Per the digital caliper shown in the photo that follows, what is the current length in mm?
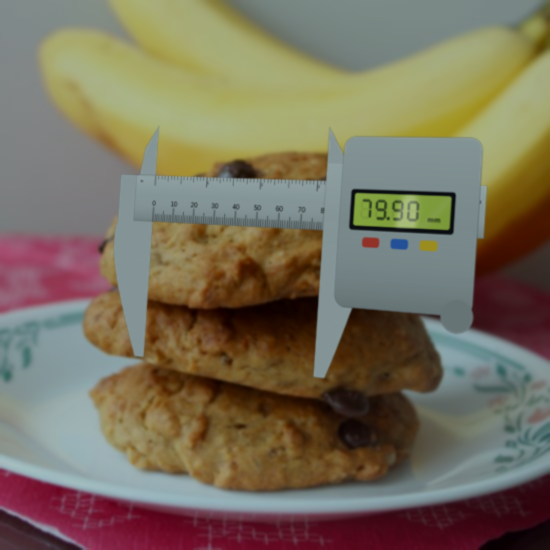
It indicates 79.90 mm
